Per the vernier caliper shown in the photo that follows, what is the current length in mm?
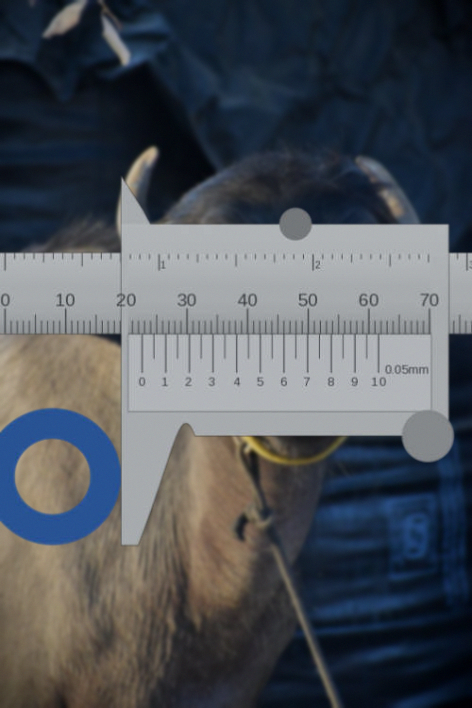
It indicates 22.6 mm
